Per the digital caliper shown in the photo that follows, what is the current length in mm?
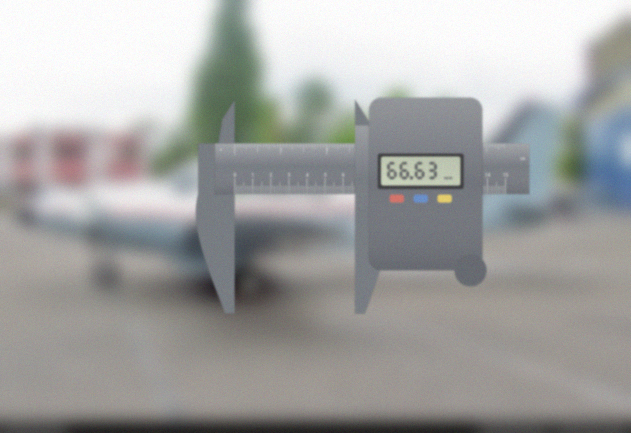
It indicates 66.63 mm
